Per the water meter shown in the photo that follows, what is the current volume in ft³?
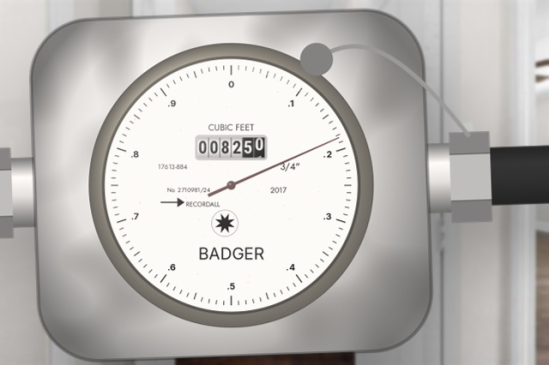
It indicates 8250.18 ft³
